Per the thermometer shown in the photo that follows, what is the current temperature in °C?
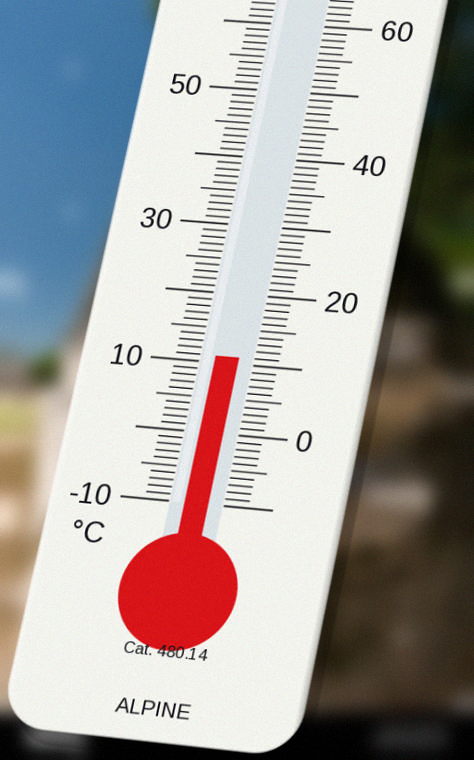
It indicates 11 °C
